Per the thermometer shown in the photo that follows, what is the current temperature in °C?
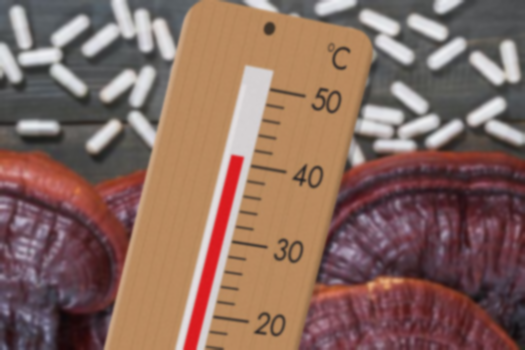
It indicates 41 °C
